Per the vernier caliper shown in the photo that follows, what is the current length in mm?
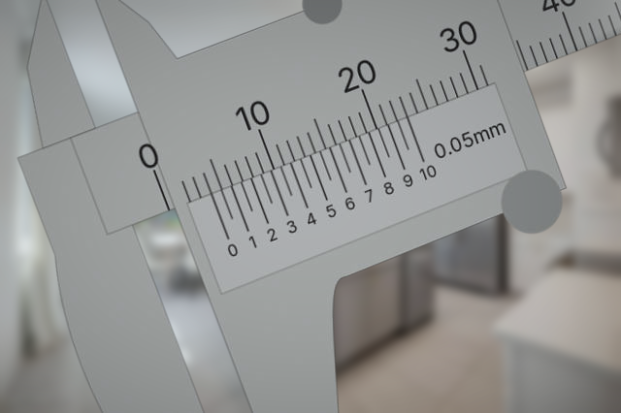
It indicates 4.0 mm
